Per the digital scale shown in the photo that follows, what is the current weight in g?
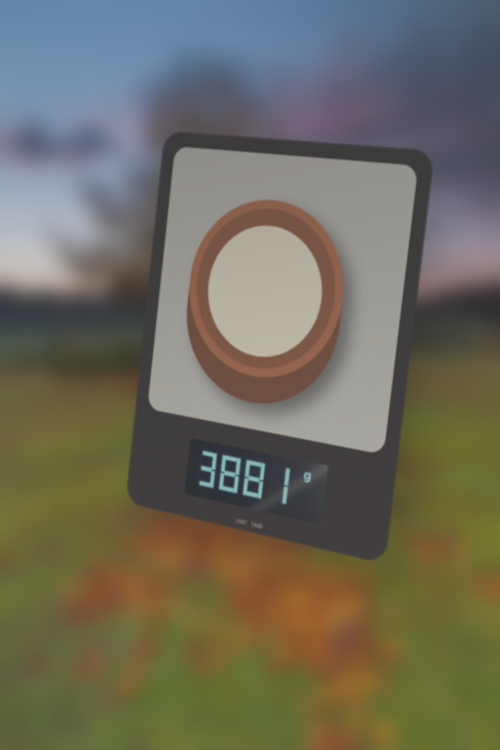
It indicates 3881 g
